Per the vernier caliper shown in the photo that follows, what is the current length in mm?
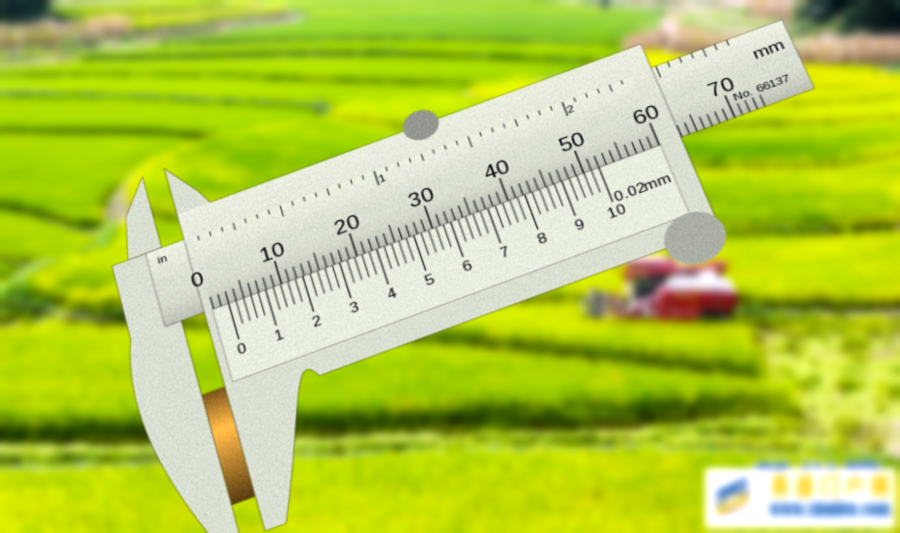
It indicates 3.0 mm
